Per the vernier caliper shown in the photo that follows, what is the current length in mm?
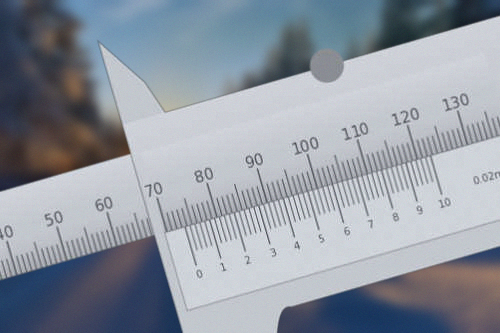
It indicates 73.6 mm
